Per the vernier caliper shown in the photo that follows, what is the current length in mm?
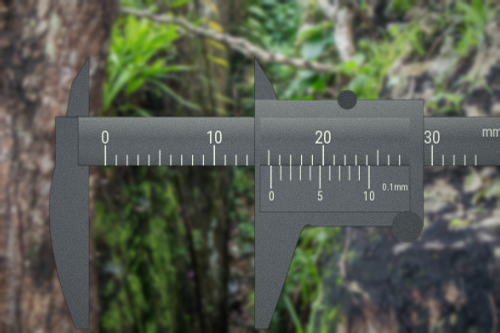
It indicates 15.2 mm
